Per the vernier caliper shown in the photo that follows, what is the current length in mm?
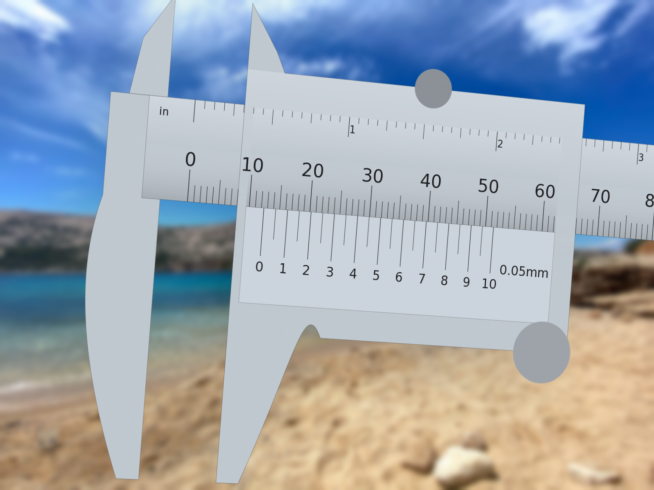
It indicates 12.4 mm
